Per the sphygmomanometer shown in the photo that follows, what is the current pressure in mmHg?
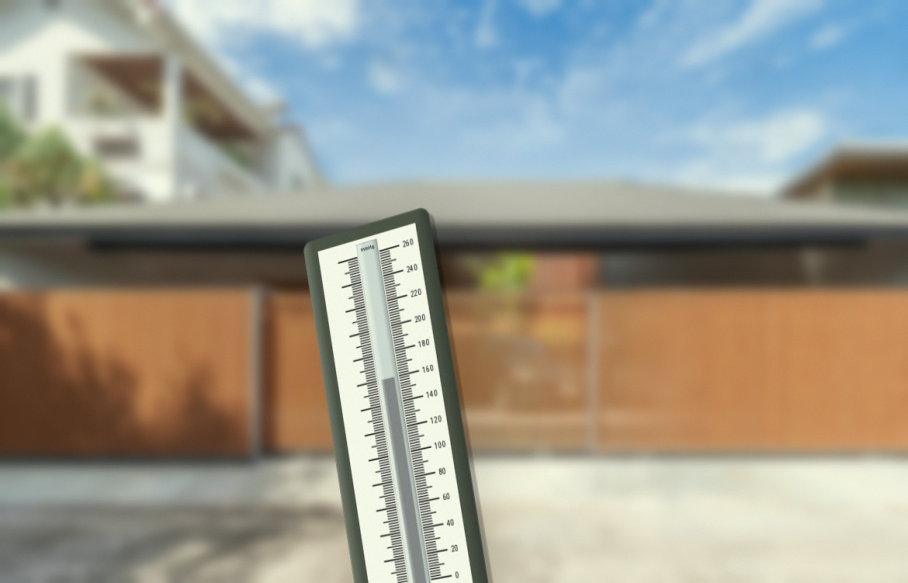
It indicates 160 mmHg
